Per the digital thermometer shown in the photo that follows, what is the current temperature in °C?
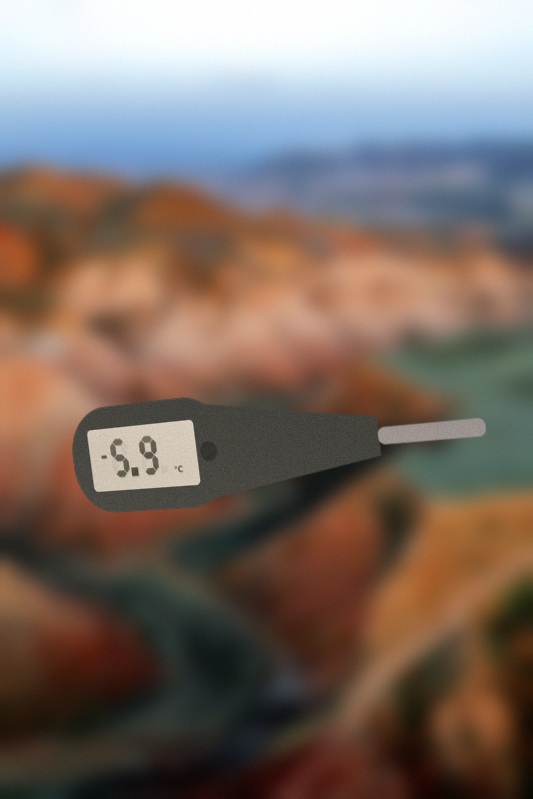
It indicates -5.9 °C
